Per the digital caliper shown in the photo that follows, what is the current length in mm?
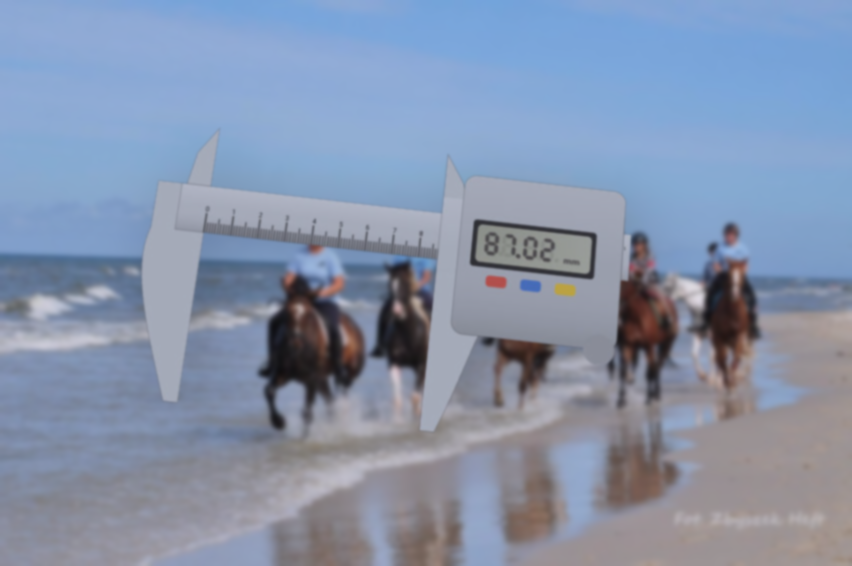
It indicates 87.02 mm
